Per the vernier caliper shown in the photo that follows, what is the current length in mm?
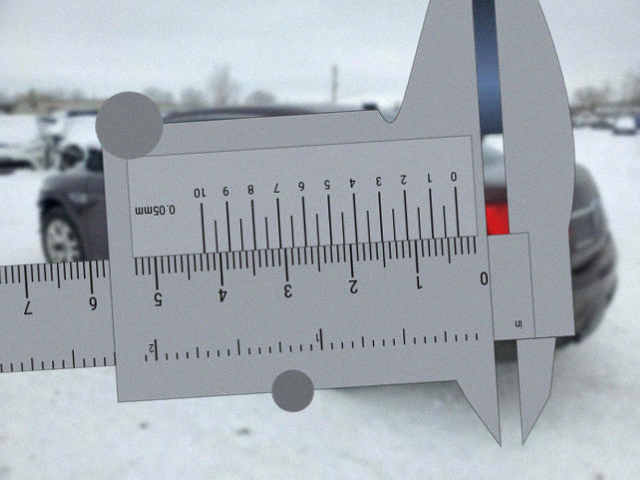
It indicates 3.4 mm
